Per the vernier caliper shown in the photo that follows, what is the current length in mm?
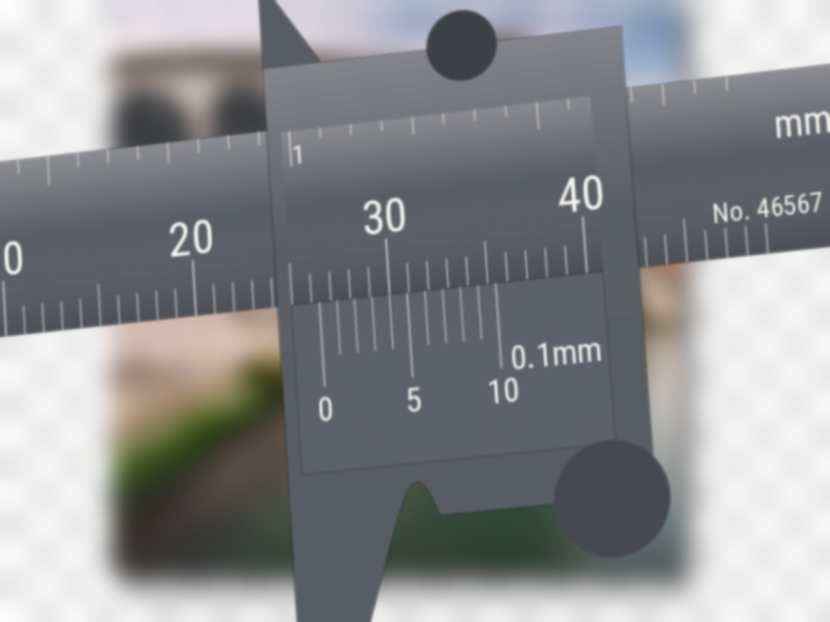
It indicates 26.4 mm
